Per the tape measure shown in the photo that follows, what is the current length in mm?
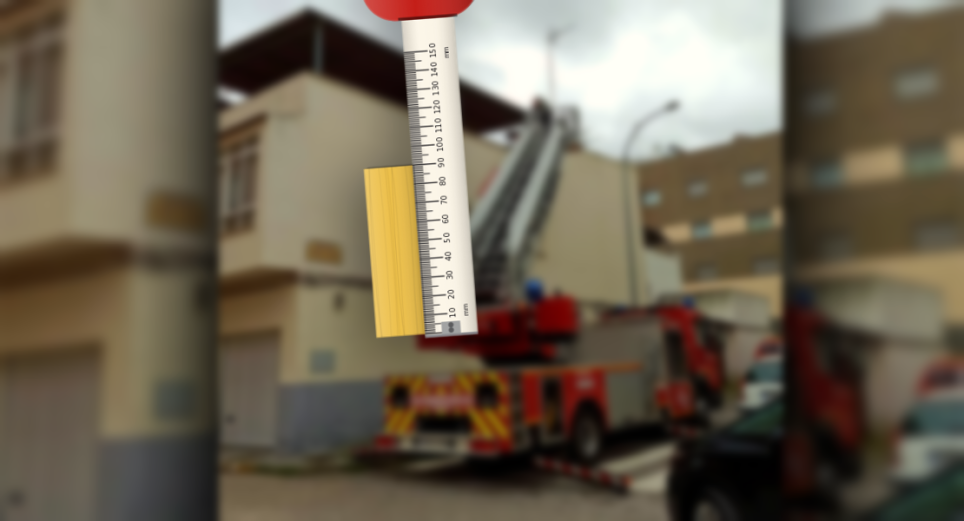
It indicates 90 mm
